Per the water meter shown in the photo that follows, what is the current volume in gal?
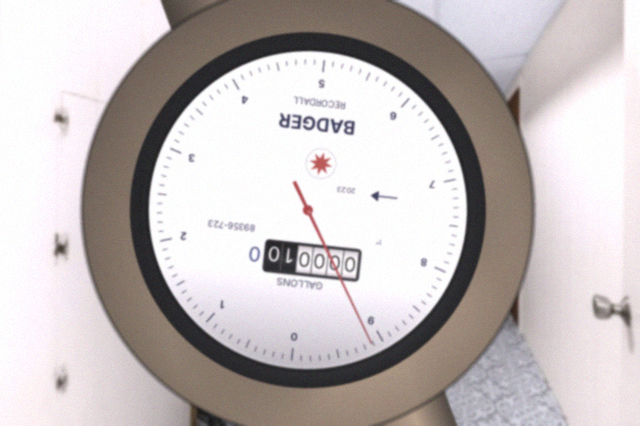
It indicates 99.1 gal
